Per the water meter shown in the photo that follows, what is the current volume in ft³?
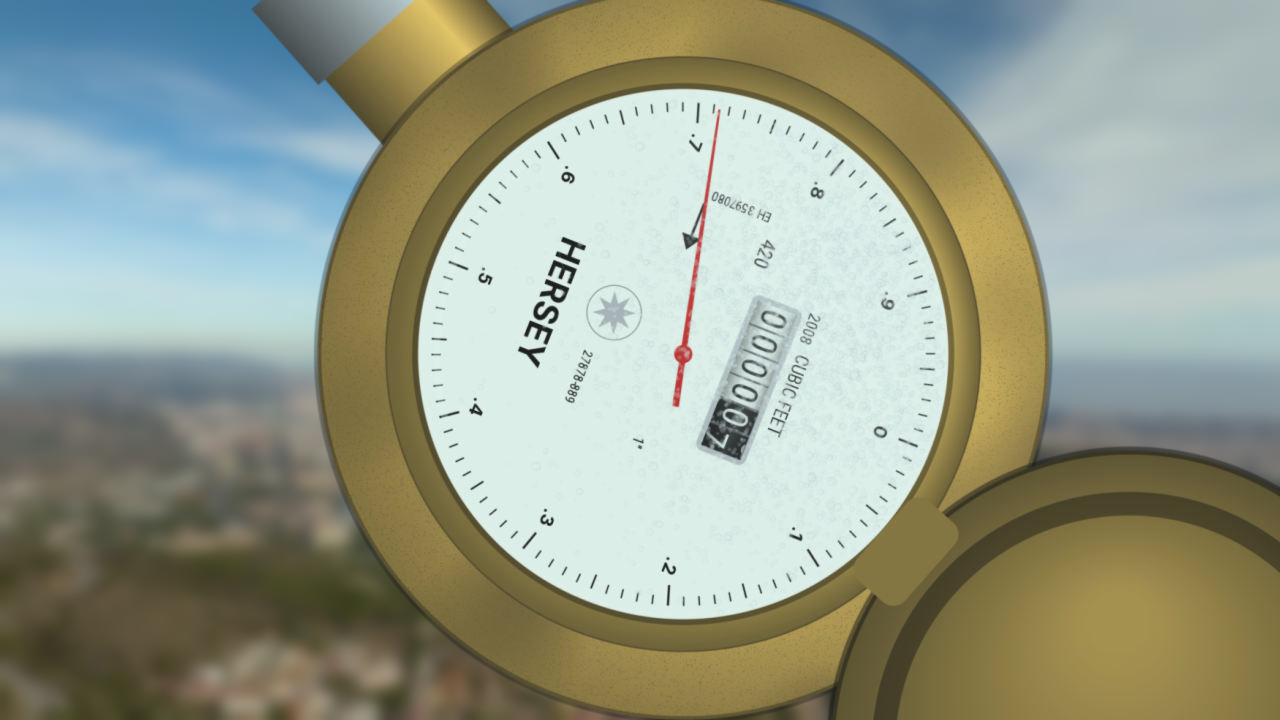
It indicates 6.71 ft³
